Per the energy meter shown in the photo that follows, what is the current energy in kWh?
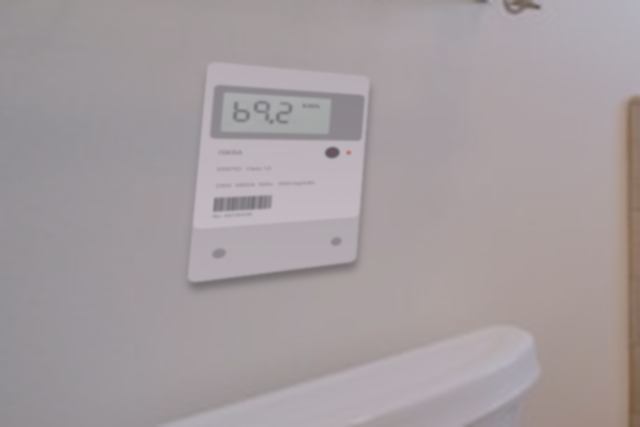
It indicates 69.2 kWh
